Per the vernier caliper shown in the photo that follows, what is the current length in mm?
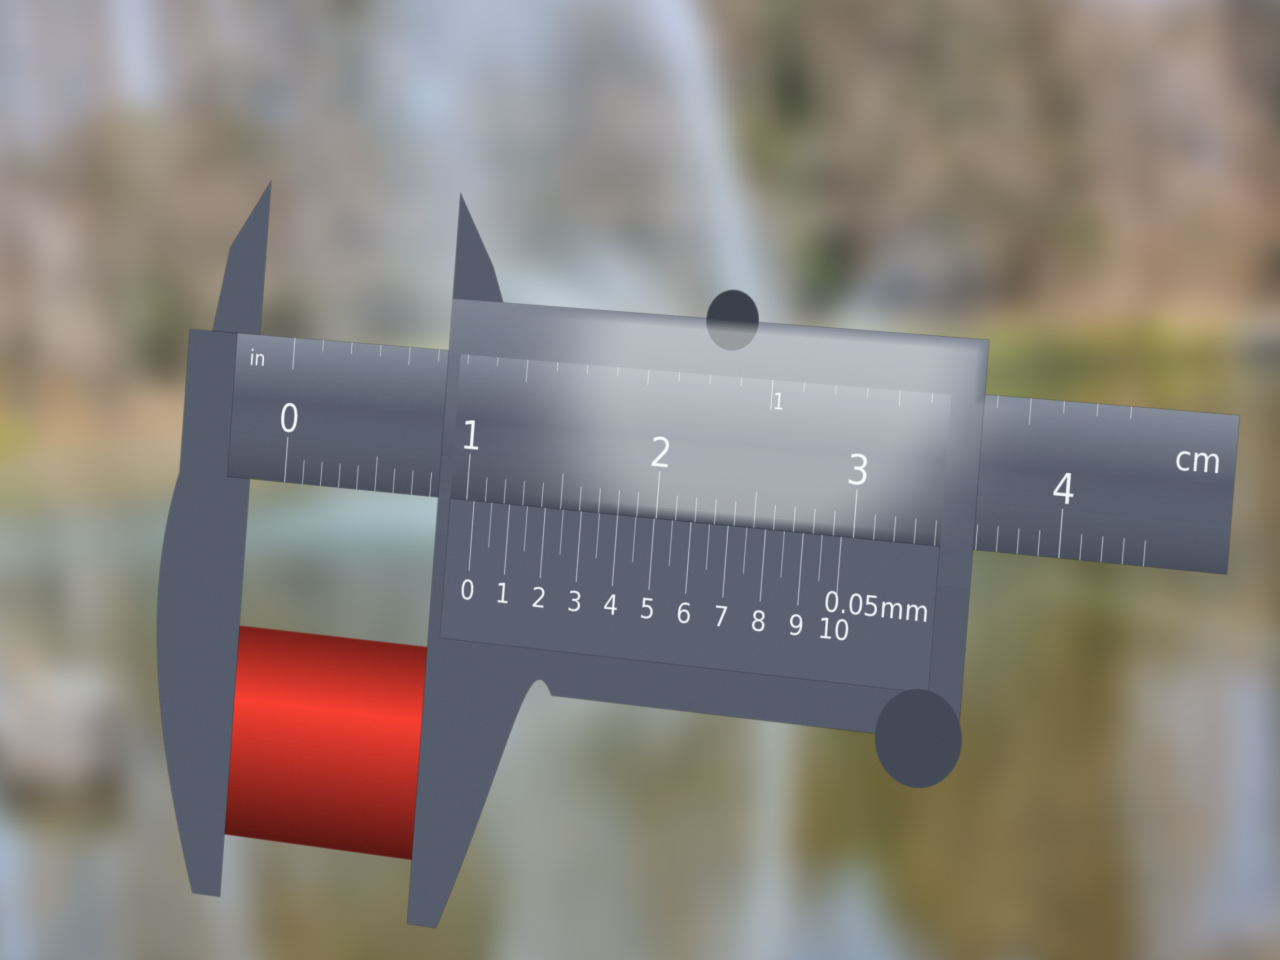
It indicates 10.4 mm
